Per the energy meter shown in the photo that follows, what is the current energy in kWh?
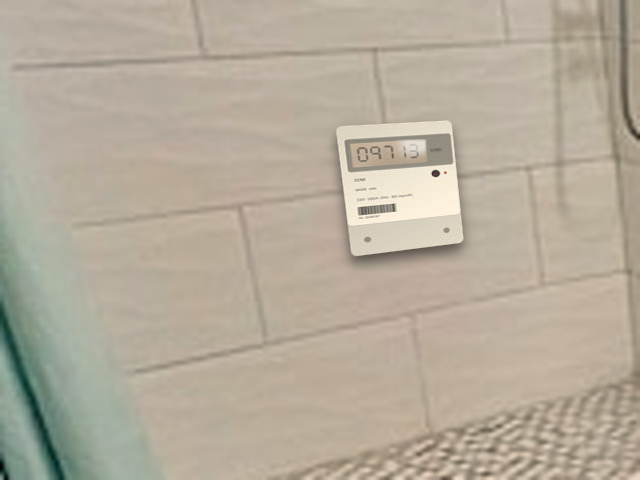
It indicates 9713 kWh
